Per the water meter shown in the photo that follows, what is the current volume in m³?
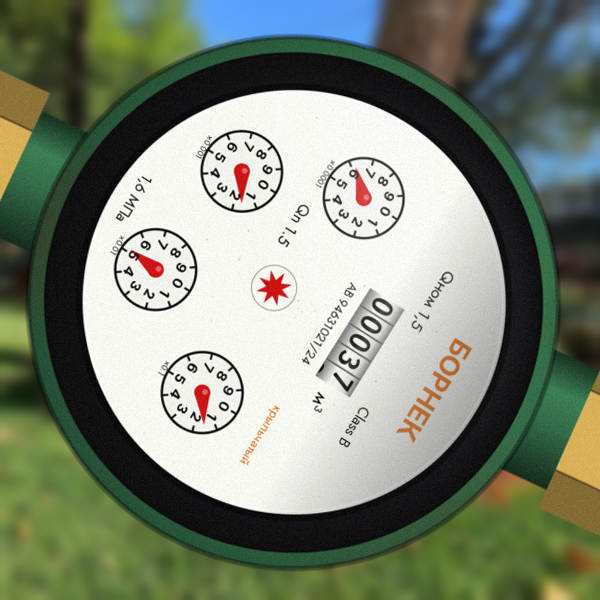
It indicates 37.1516 m³
